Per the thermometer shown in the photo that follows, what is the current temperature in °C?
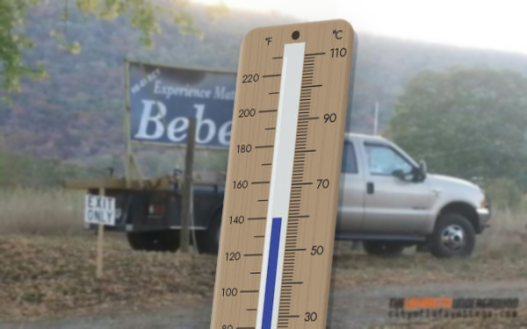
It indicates 60 °C
